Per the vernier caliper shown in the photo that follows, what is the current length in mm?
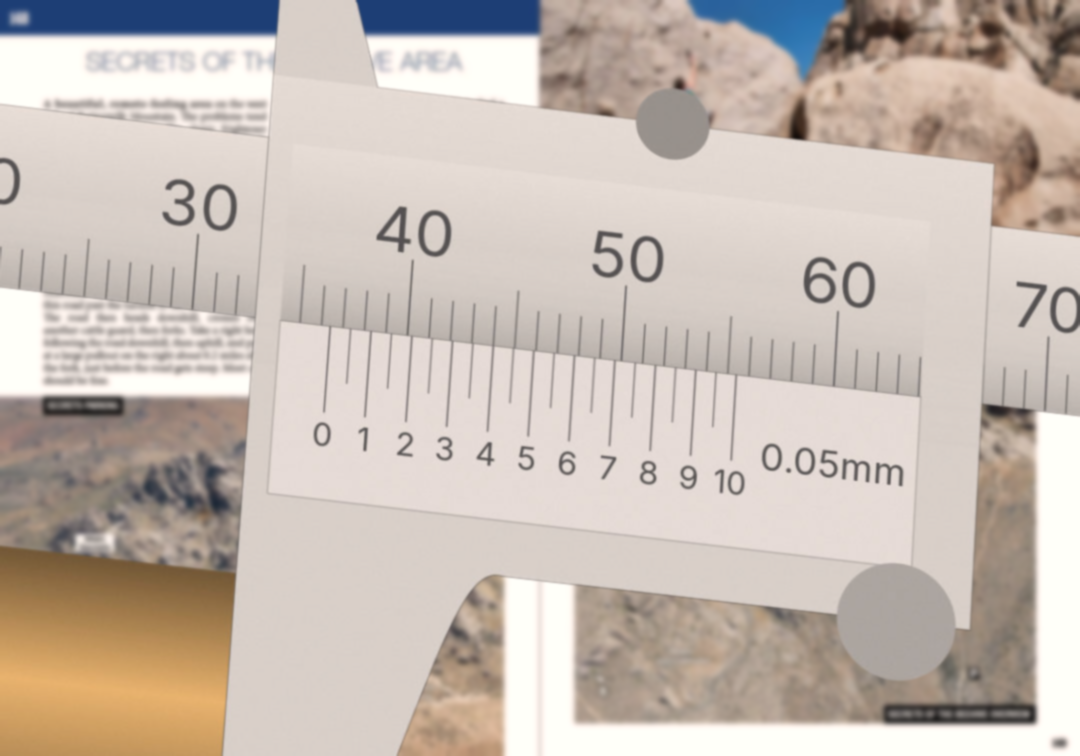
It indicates 36.4 mm
